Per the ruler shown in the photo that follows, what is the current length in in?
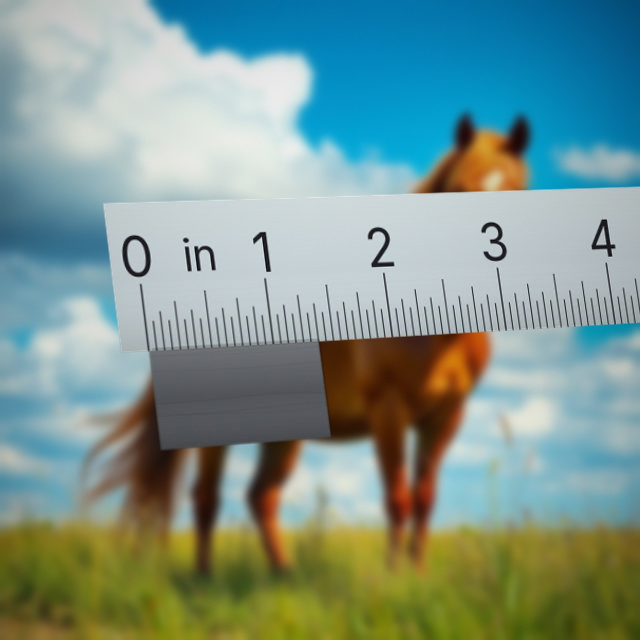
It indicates 1.375 in
